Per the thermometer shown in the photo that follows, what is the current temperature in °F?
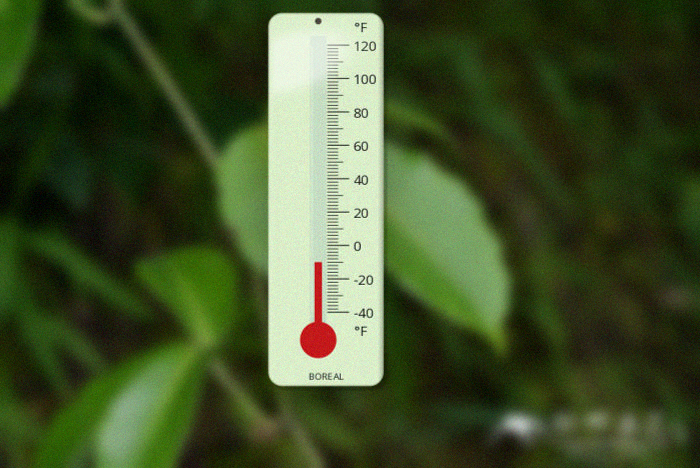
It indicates -10 °F
